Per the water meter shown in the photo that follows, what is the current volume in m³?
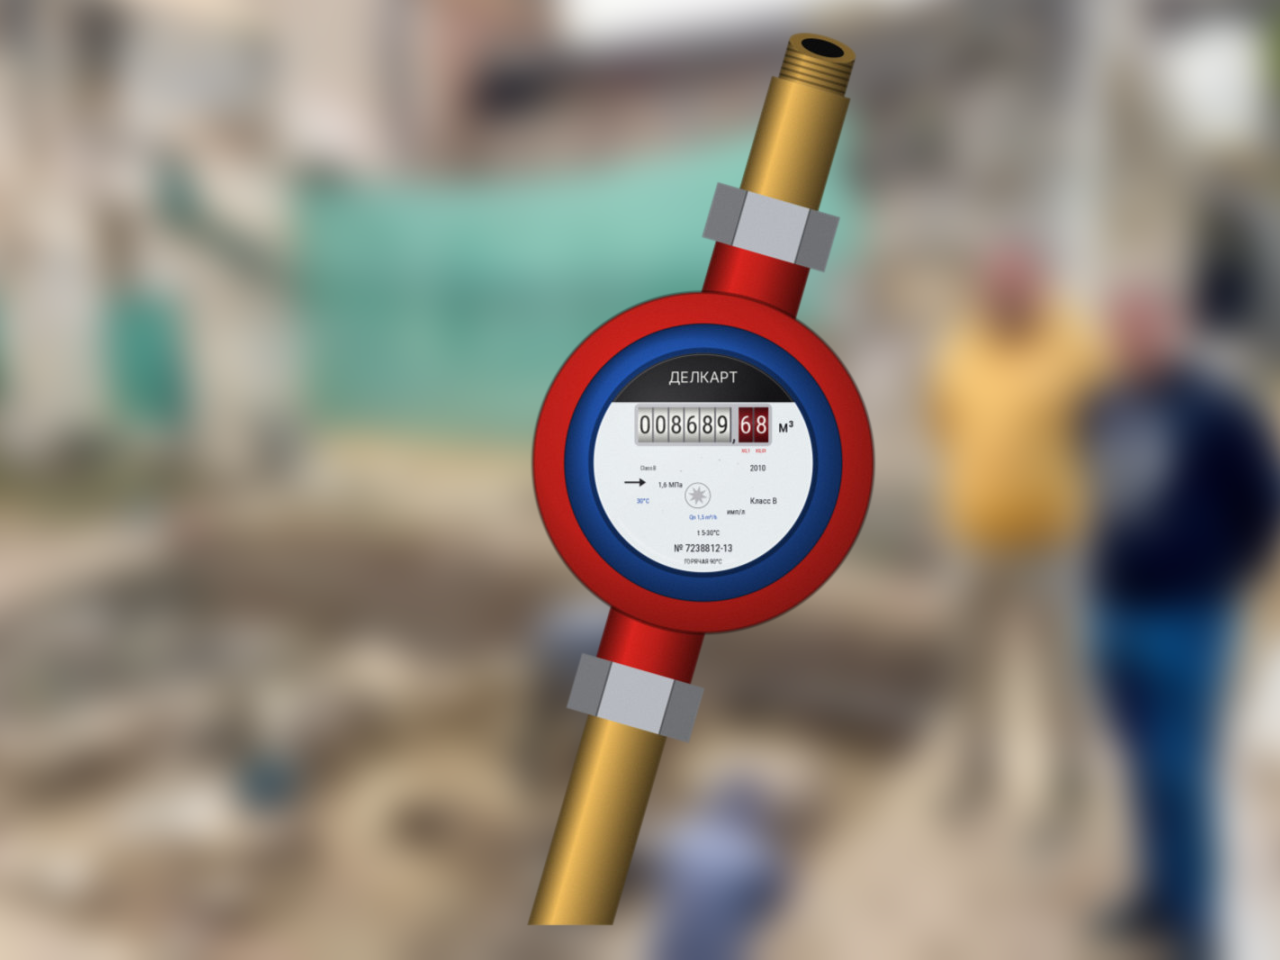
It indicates 8689.68 m³
